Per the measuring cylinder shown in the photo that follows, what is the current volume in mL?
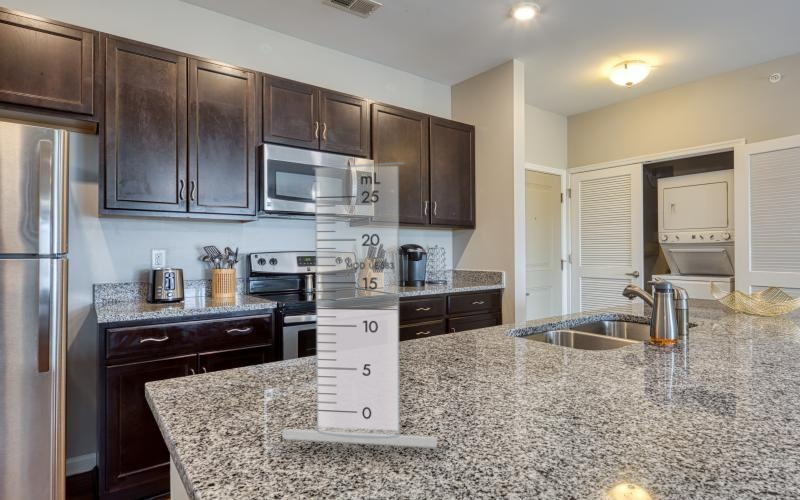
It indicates 12 mL
